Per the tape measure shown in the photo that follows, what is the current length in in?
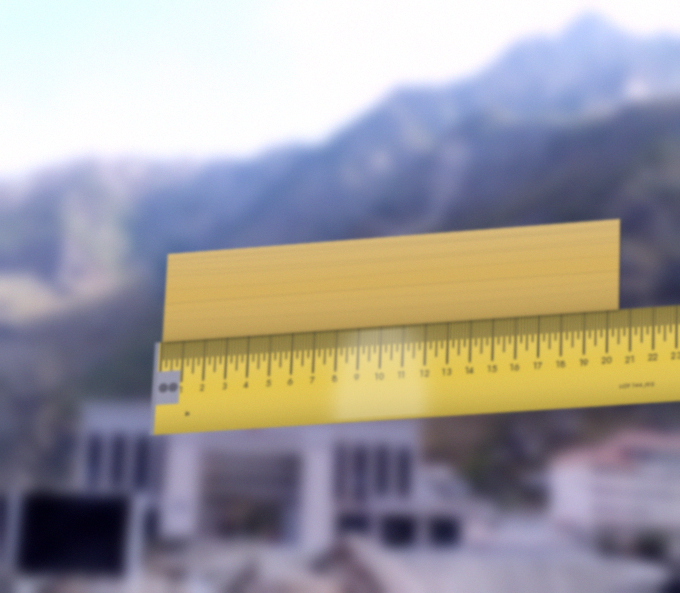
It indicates 20.5 in
